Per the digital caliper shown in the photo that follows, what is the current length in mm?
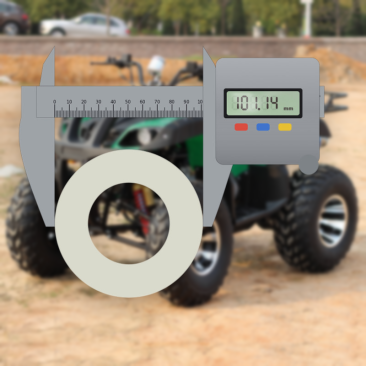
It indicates 101.14 mm
